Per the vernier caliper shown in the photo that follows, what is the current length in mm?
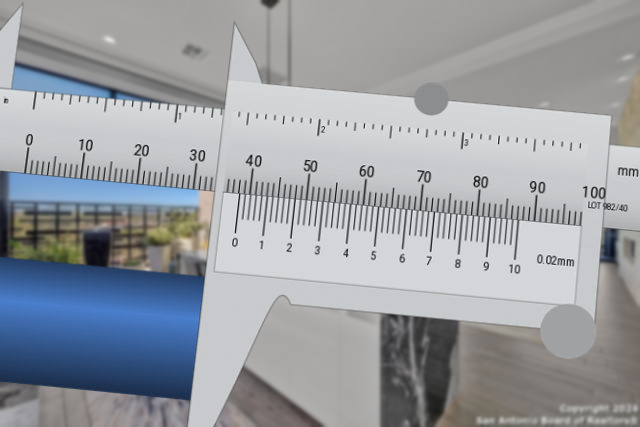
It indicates 38.2 mm
